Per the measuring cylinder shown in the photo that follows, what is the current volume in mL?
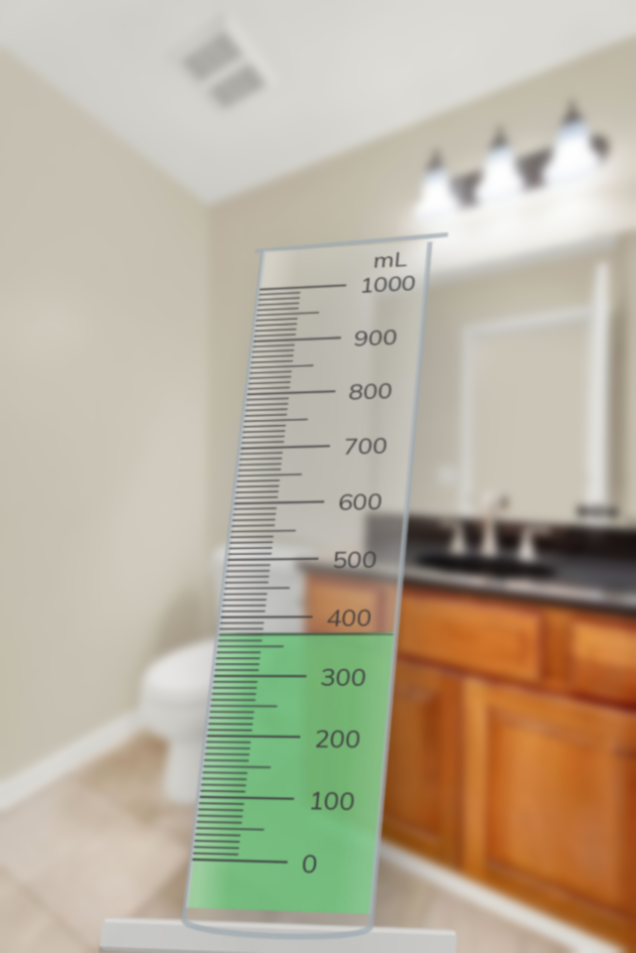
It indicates 370 mL
